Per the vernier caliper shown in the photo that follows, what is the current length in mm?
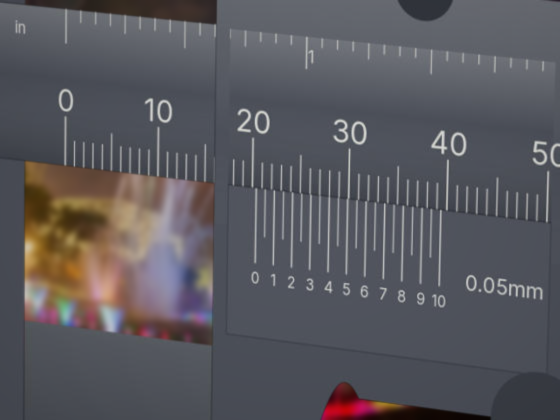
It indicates 20.4 mm
